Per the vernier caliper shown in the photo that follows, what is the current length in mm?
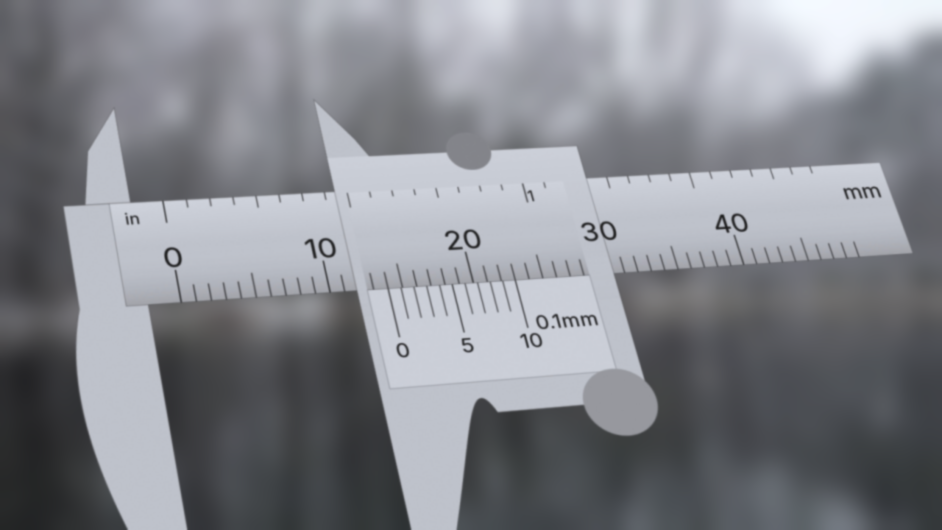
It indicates 14.0 mm
